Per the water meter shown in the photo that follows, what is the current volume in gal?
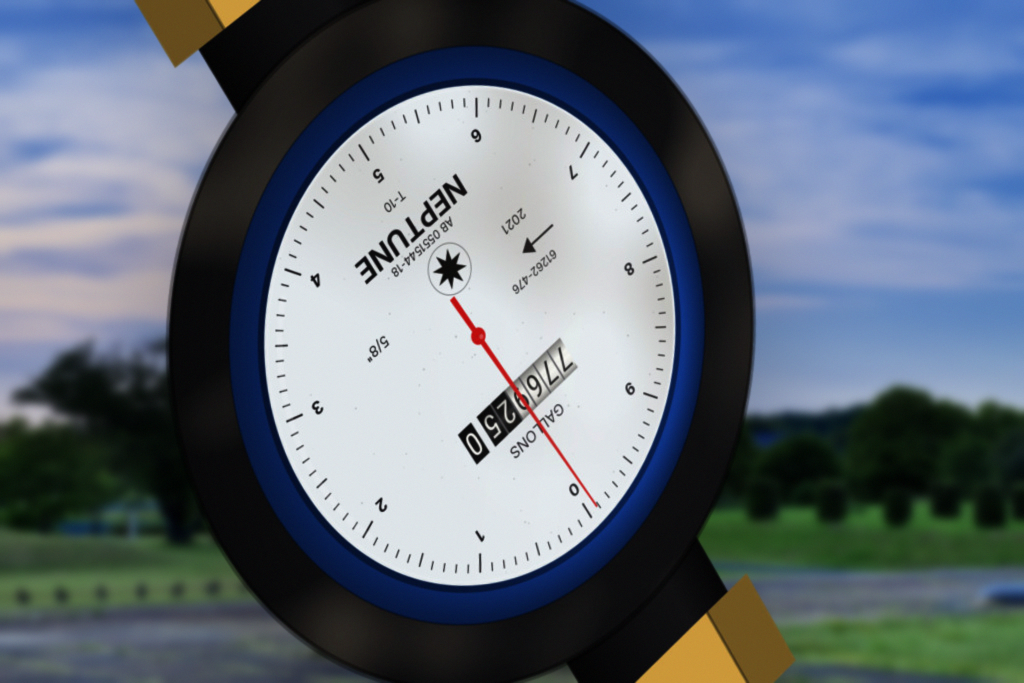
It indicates 7769249.9 gal
